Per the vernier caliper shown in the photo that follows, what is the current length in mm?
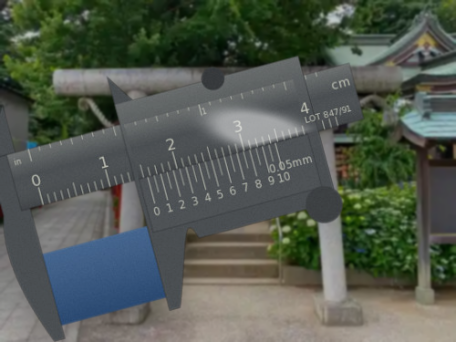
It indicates 15.6 mm
